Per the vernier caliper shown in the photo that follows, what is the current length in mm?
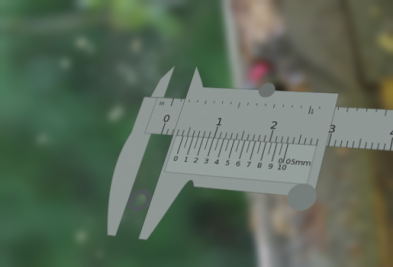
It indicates 4.2 mm
